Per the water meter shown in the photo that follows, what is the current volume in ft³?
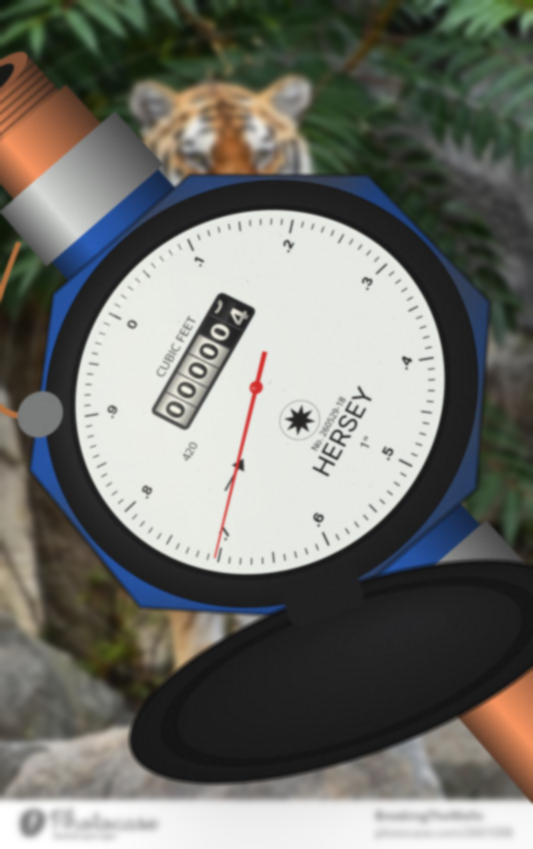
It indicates 3.70 ft³
